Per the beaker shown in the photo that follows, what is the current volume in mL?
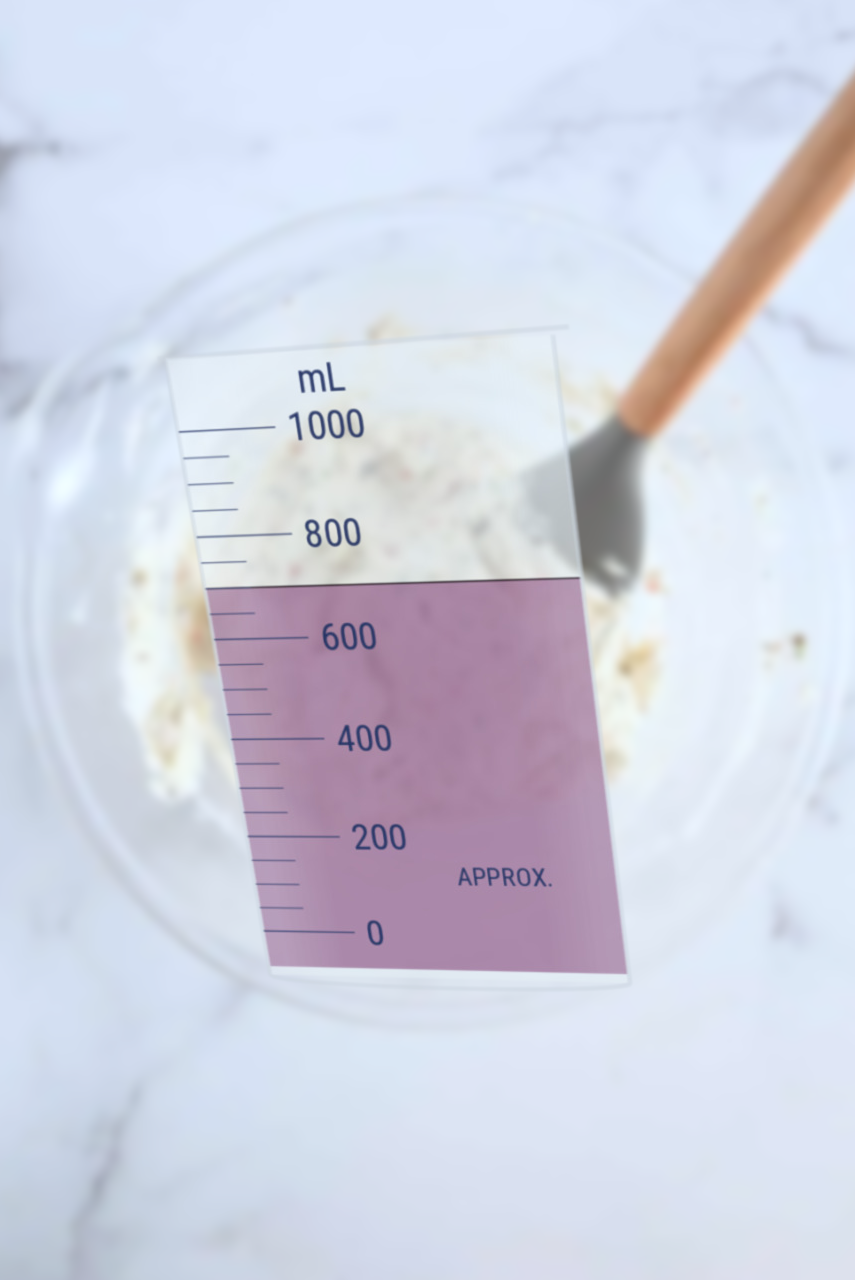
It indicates 700 mL
